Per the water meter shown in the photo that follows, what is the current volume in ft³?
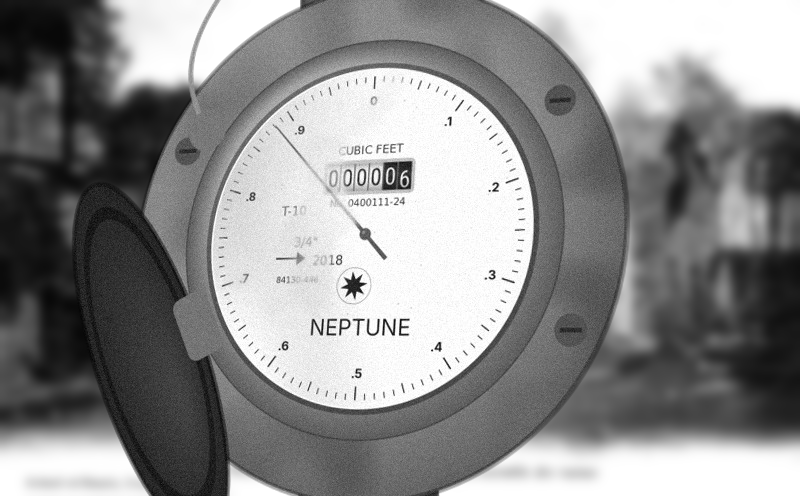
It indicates 5.88 ft³
